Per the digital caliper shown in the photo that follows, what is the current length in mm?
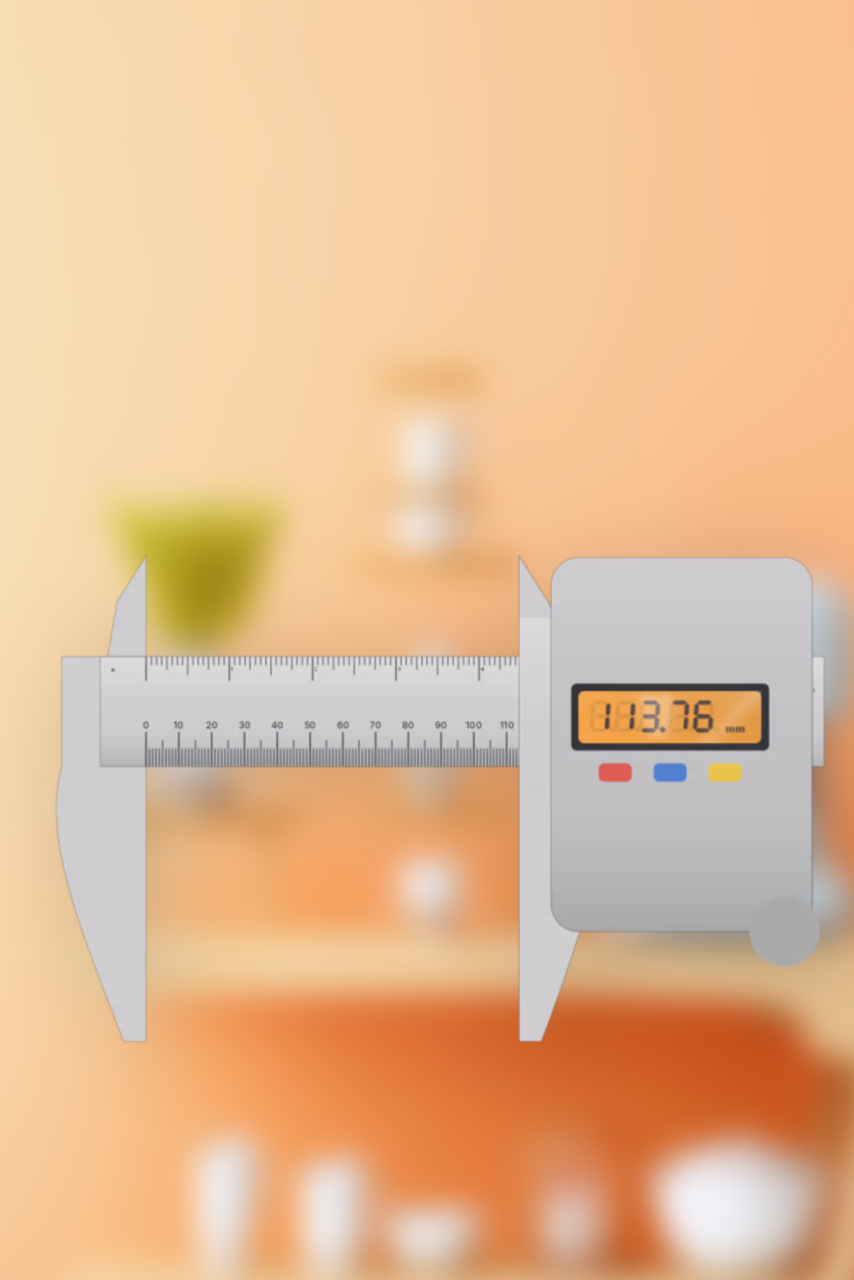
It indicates 113.76 mm
